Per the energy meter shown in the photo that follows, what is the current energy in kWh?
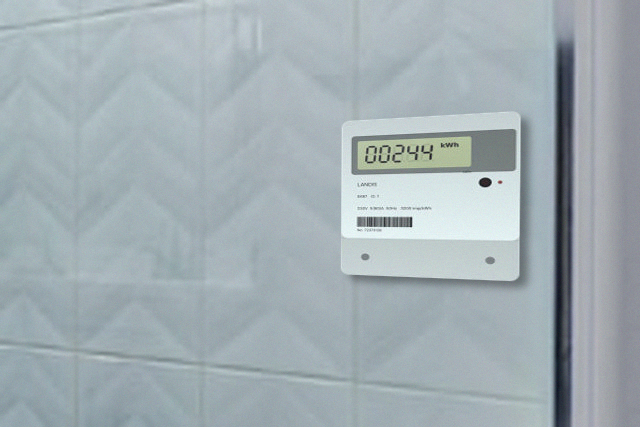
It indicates 244 kWh
